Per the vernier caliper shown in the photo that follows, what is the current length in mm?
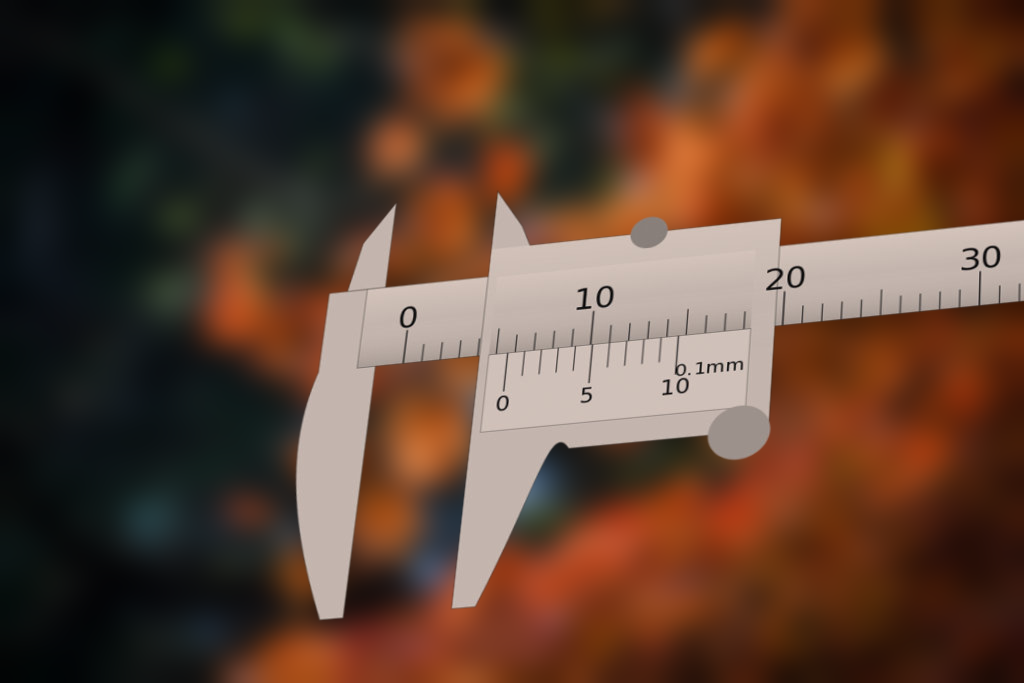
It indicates 5.6 mm
